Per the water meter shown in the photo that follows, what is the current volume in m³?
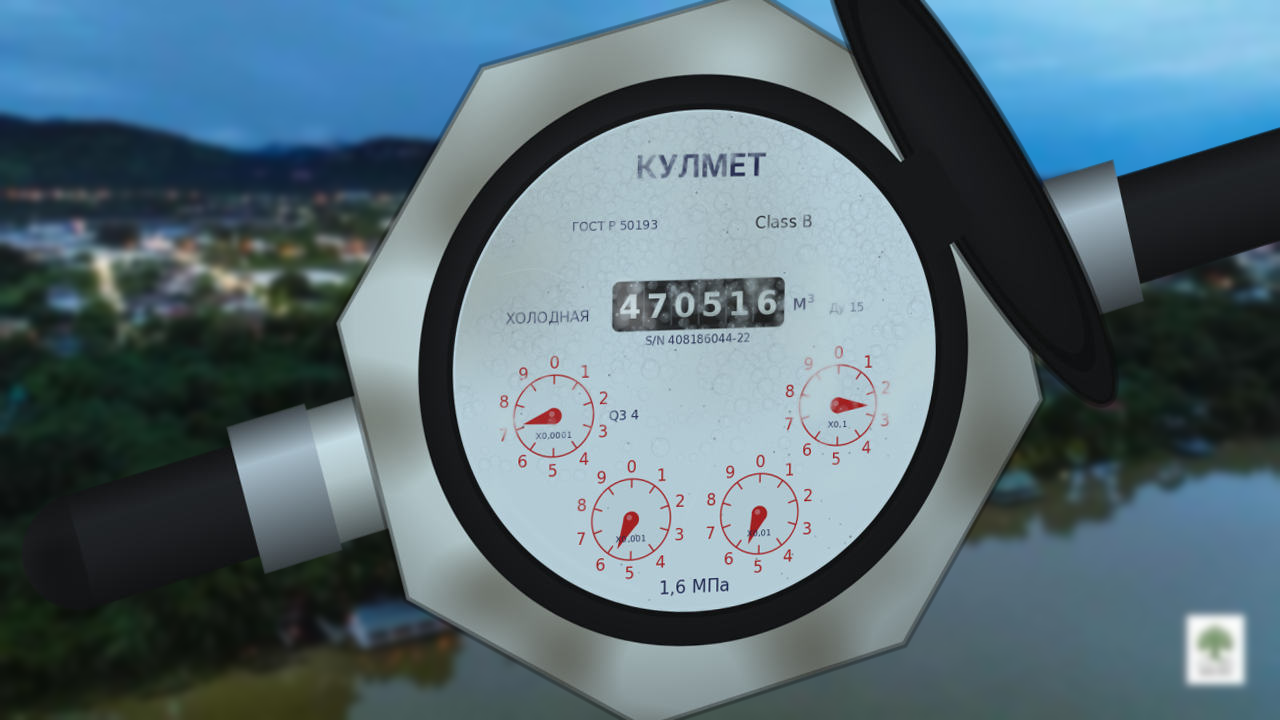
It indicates 470516.2557 m³
